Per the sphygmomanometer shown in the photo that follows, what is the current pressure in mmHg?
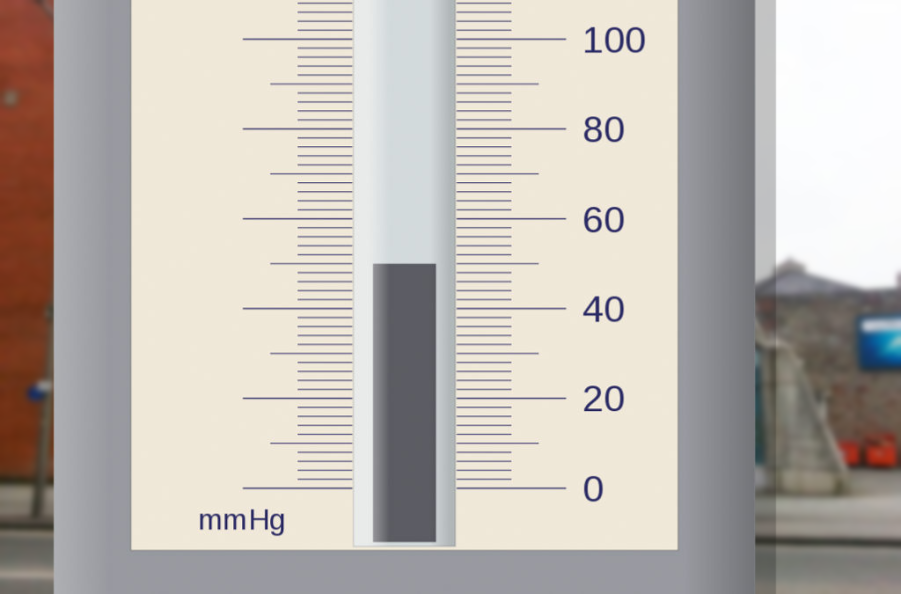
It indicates 50 mmHg
